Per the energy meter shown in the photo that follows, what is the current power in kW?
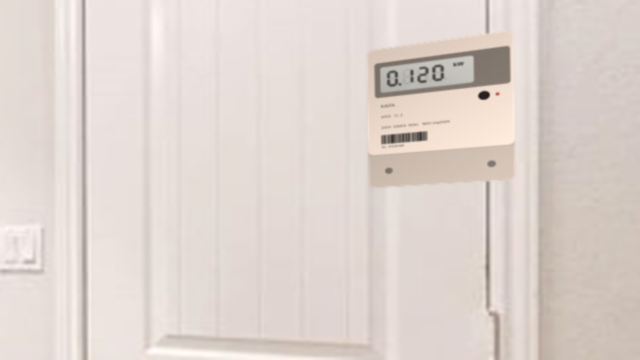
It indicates 0.120 kW
